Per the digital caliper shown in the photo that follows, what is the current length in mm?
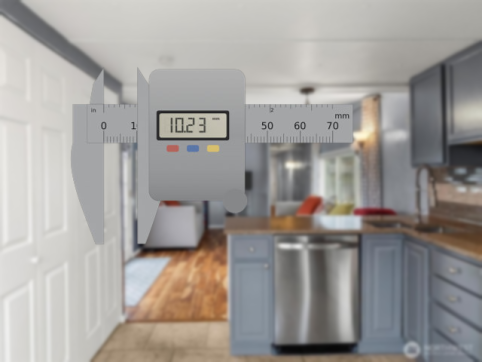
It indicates 10.23 mm
